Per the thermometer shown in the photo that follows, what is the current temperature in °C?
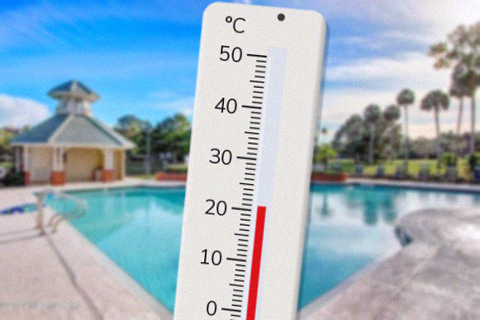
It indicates 21 °C
